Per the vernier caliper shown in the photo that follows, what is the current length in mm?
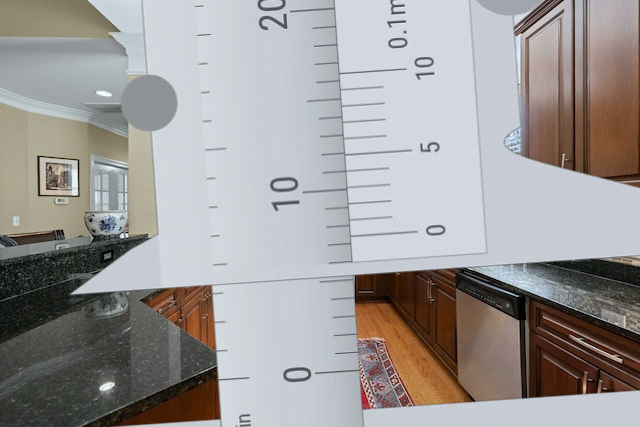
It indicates 7.4 mm
